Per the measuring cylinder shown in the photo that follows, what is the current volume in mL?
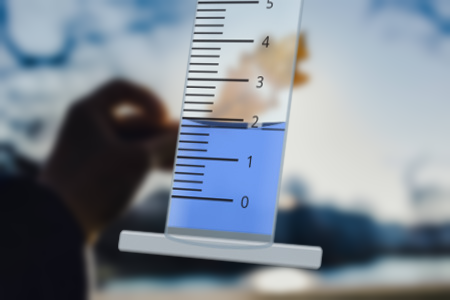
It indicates 1.8 mL
